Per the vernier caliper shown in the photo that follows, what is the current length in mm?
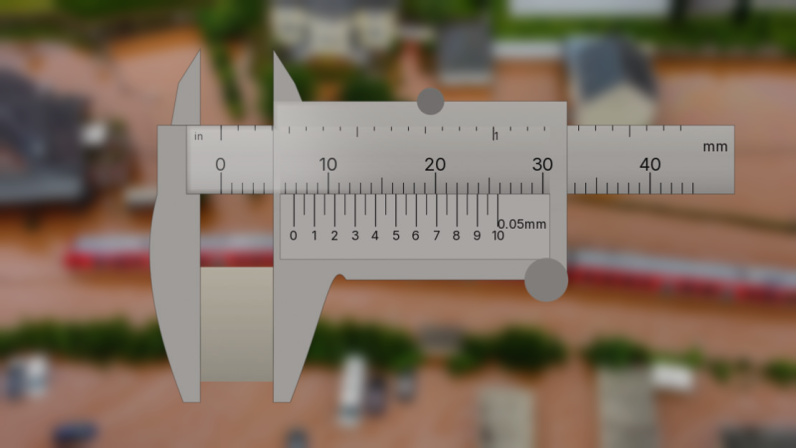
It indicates 6.8 mm
